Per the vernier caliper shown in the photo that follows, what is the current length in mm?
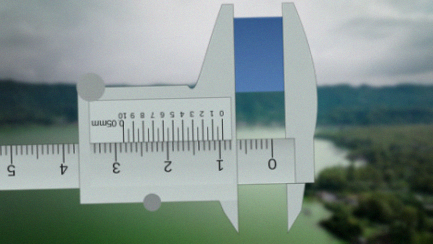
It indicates 9.4 mm
